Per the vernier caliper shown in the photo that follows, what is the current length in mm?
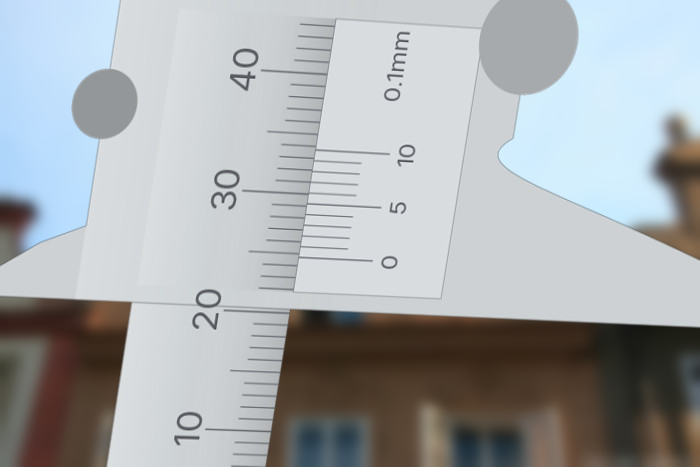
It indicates 24.7 mm
